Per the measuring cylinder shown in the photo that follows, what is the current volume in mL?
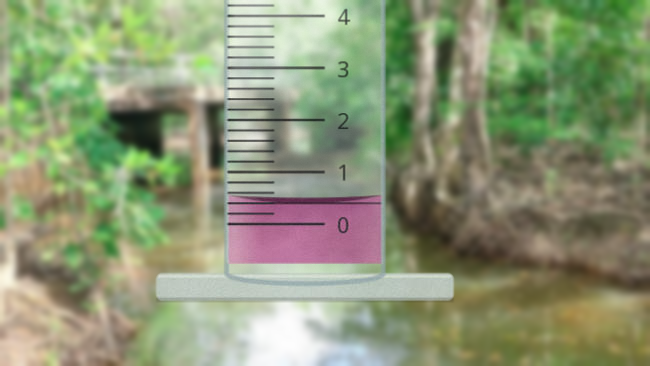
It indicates 0.4 mL
